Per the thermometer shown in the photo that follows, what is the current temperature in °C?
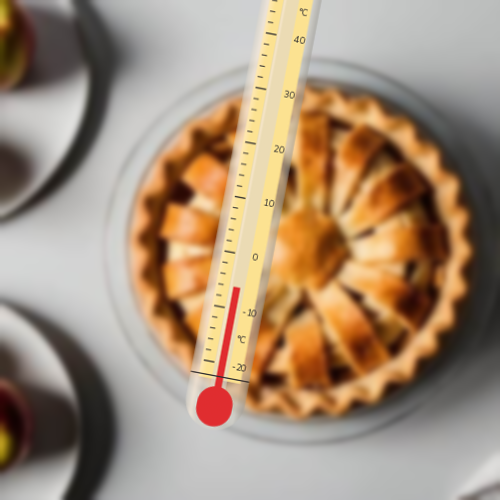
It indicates -6 °C
